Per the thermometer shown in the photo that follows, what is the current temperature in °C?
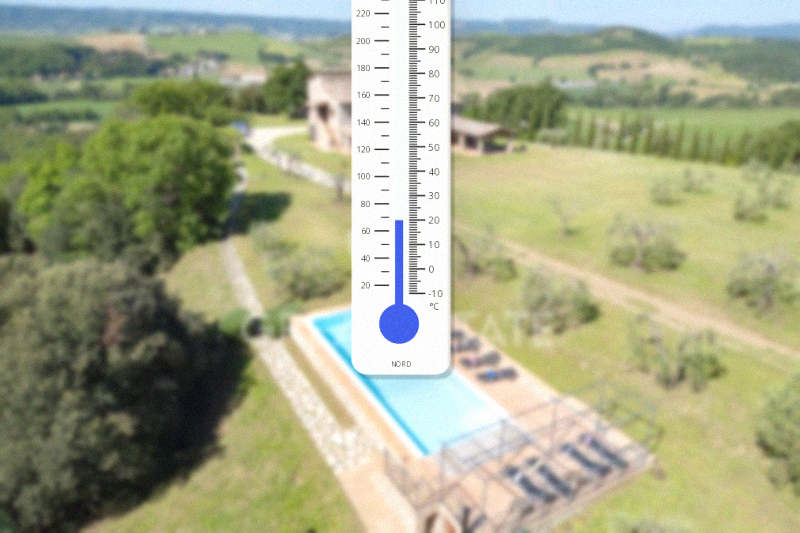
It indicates 20 °C
